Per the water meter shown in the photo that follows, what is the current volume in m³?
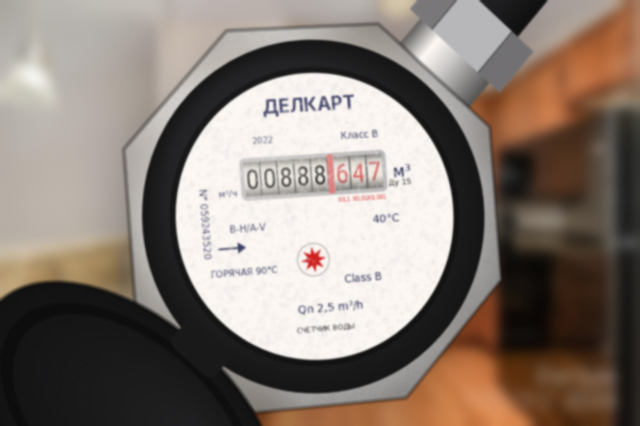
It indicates 888.647 m³
